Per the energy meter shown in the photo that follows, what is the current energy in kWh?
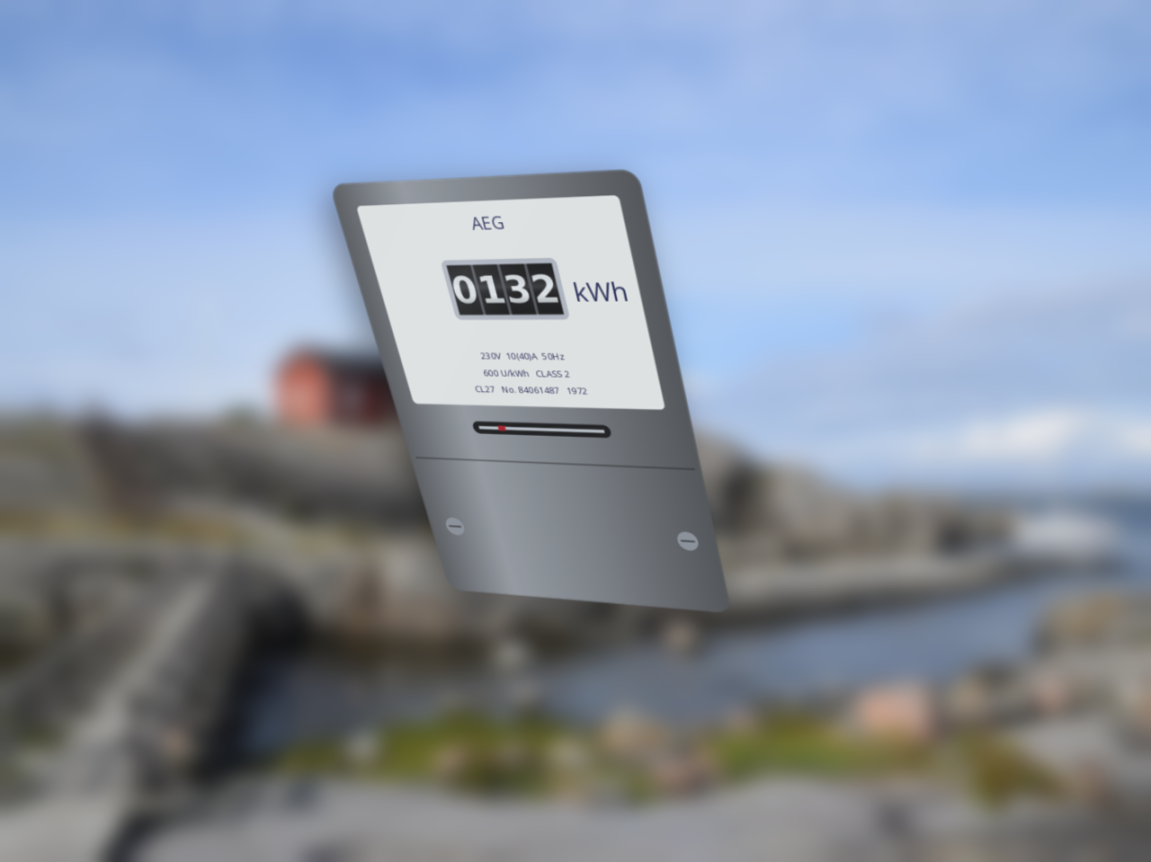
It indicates 132 kWh
